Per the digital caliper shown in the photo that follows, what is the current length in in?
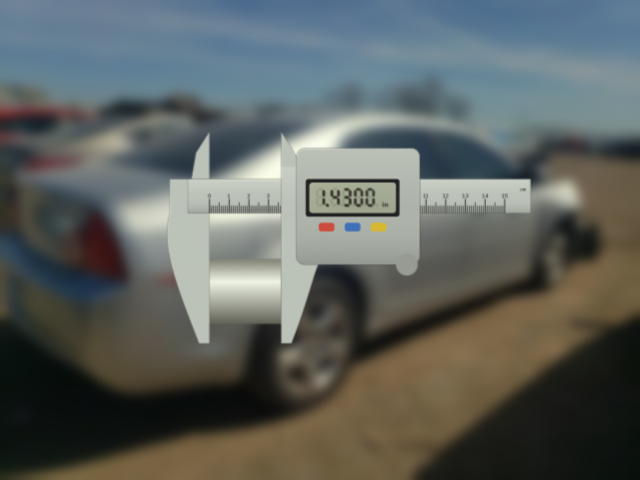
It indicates 1.4300 in
